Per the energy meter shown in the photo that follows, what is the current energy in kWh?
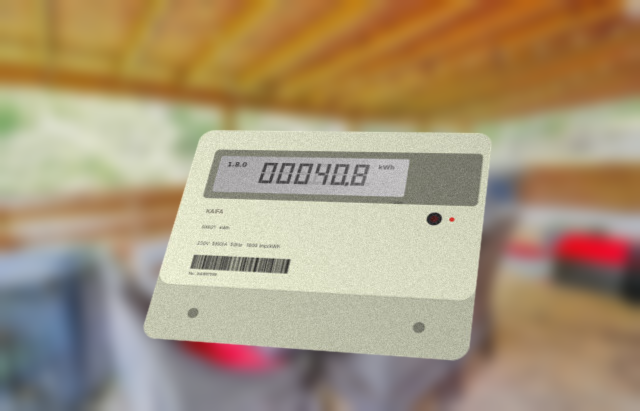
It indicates 40.8 kWh
